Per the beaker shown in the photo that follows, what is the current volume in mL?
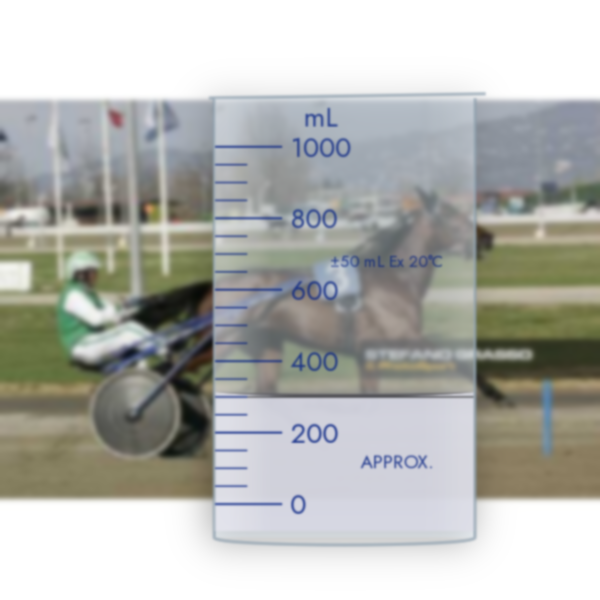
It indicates 300 mL
